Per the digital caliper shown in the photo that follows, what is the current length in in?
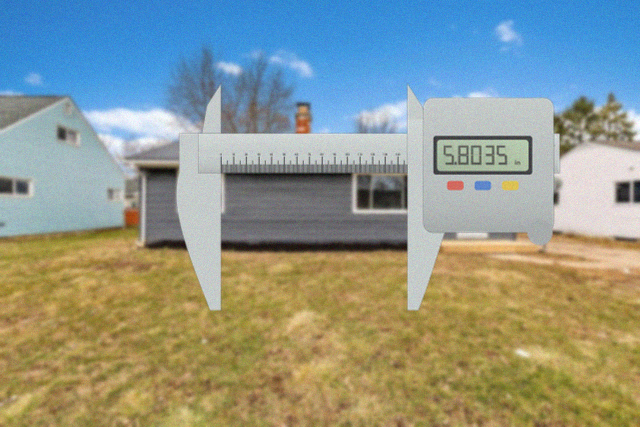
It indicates 5.8035 in
